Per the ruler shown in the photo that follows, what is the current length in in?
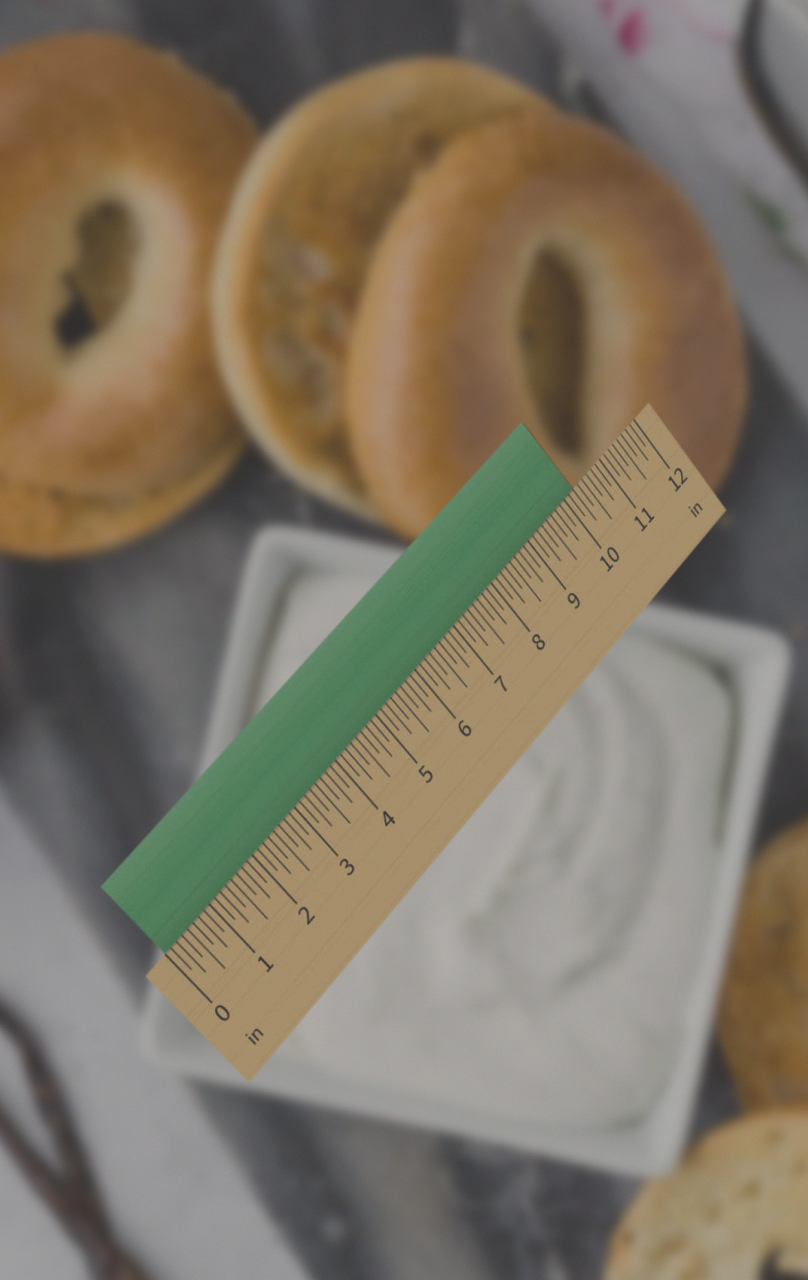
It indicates 10.25 in
